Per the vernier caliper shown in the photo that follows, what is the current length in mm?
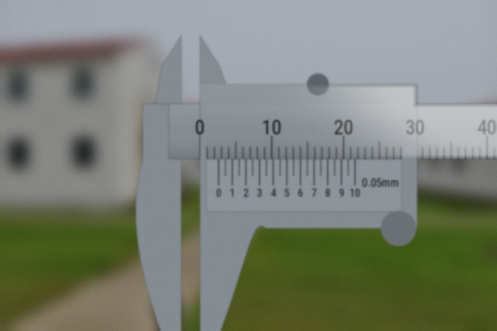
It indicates 2.6 mm
